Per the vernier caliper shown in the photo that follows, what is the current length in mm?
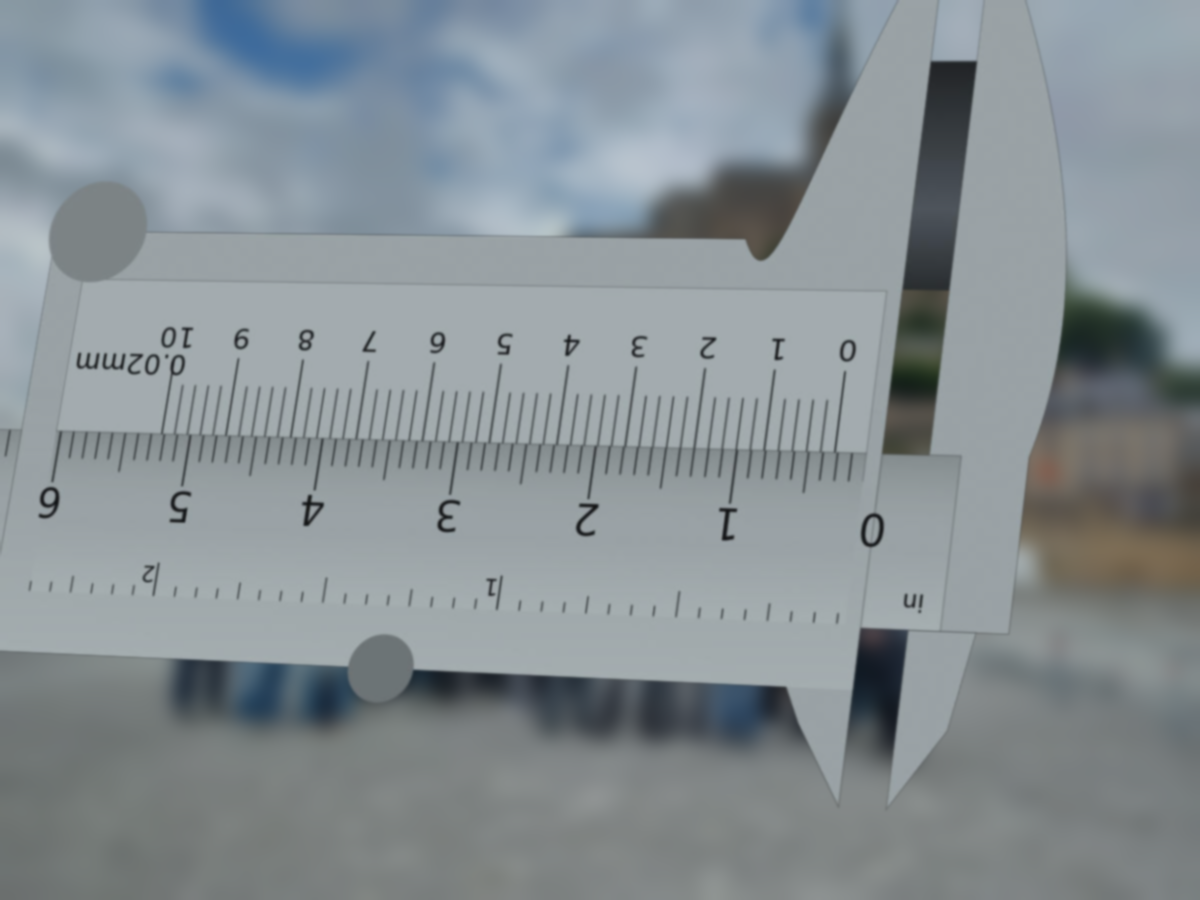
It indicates 3.2 mm
